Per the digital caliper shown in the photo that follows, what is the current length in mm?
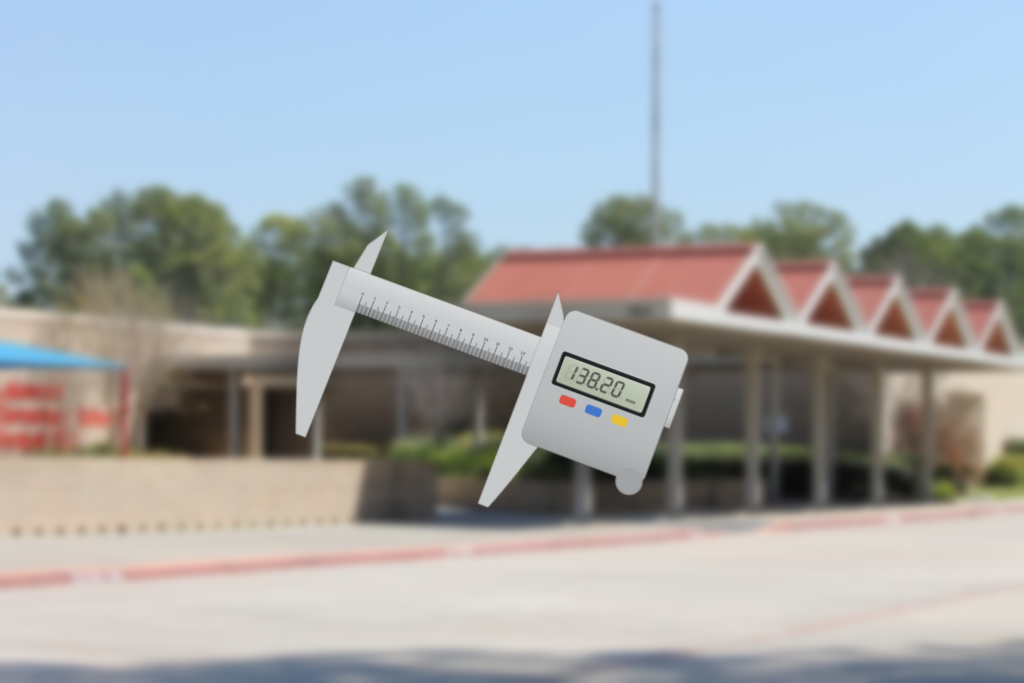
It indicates 138.20 mm
